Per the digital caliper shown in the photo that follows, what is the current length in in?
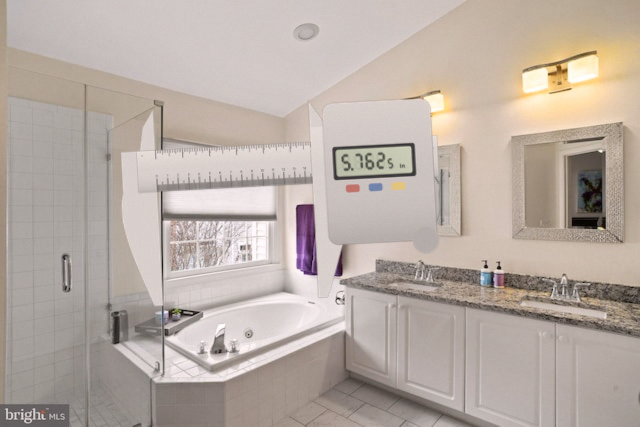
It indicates 5.7625 in
